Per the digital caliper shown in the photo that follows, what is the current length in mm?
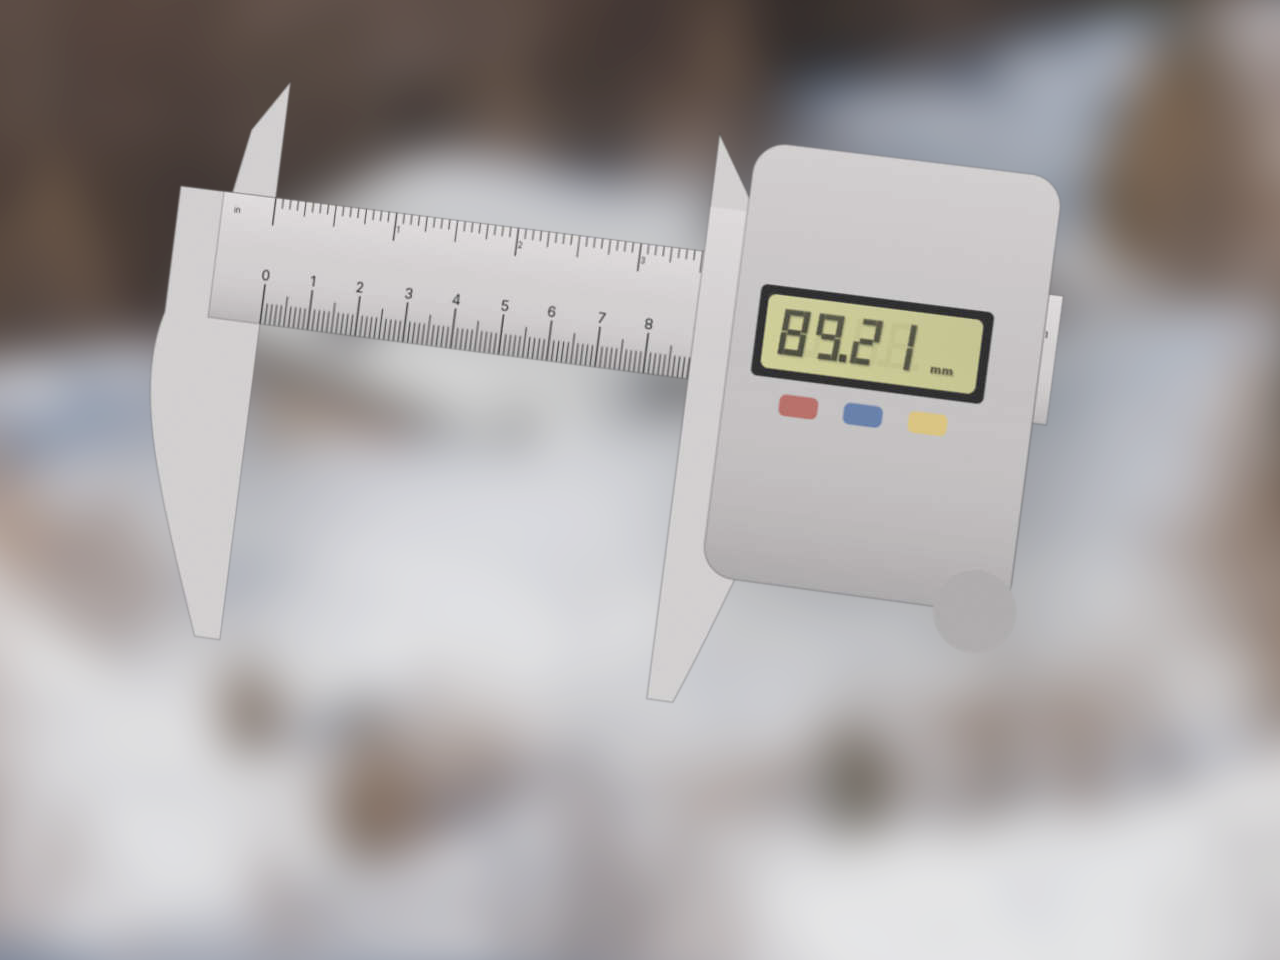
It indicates 89.21 mm
